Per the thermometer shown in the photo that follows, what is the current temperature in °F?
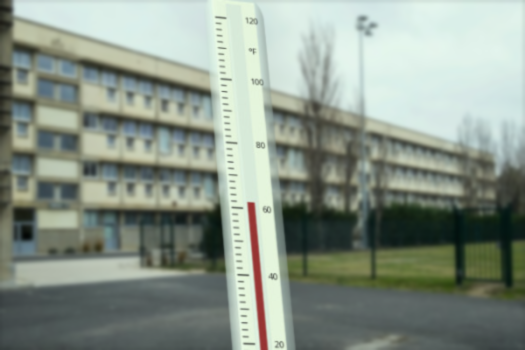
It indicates 62 °F
